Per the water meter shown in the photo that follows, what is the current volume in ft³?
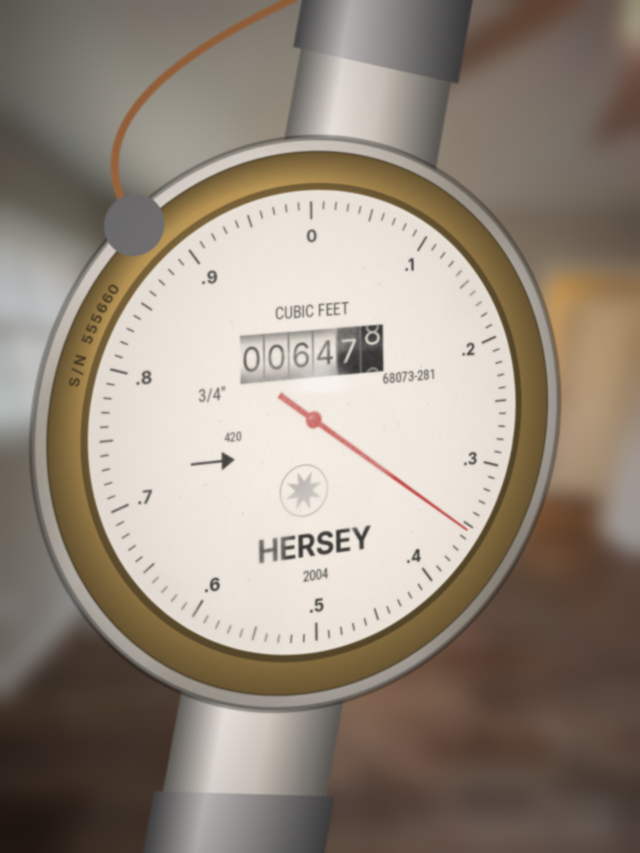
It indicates 6478.35 ft³
